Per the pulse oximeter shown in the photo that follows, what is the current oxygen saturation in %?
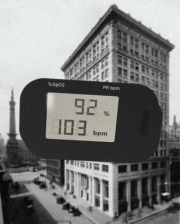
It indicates 92 %
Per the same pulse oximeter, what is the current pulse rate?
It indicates 103 bpm
